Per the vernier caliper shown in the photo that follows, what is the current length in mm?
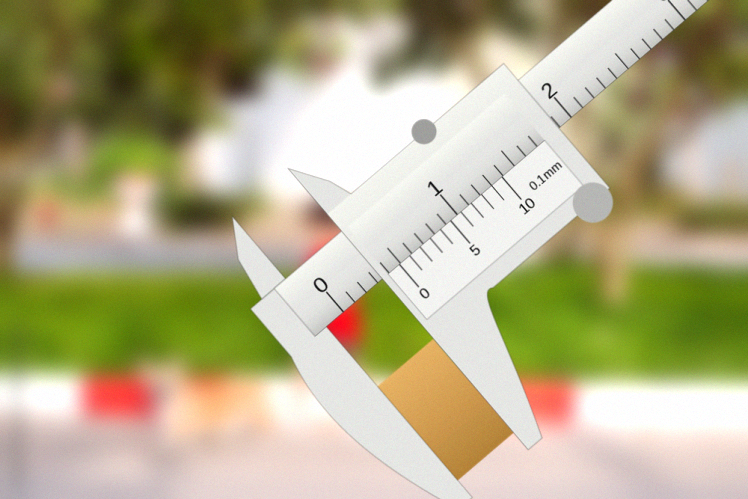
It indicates 4.9 mm
